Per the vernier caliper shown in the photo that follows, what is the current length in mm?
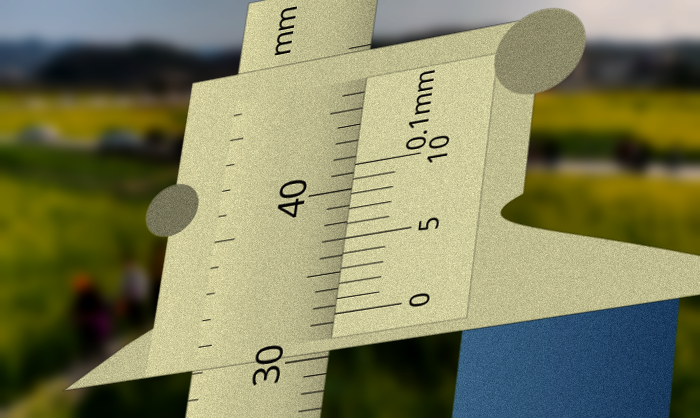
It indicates 32.5 mm
